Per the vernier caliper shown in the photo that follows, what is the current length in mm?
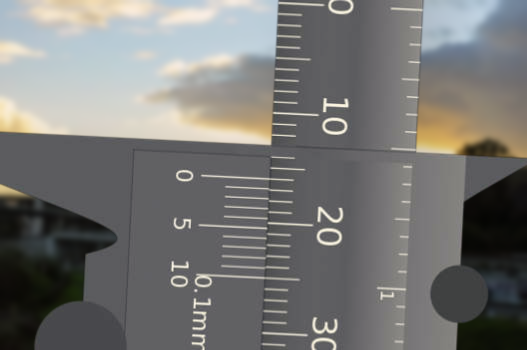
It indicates 16.0 mm
